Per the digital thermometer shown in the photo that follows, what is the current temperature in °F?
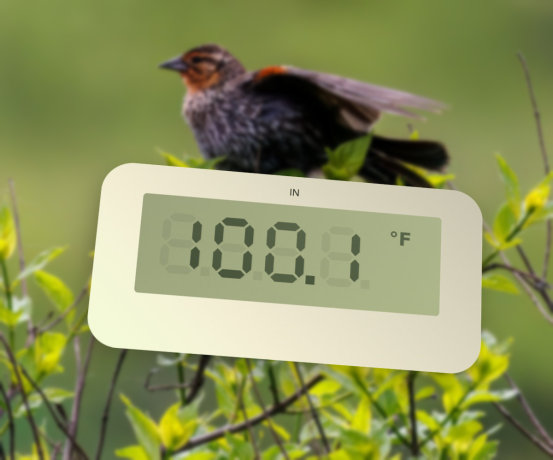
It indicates 100.1 °F
